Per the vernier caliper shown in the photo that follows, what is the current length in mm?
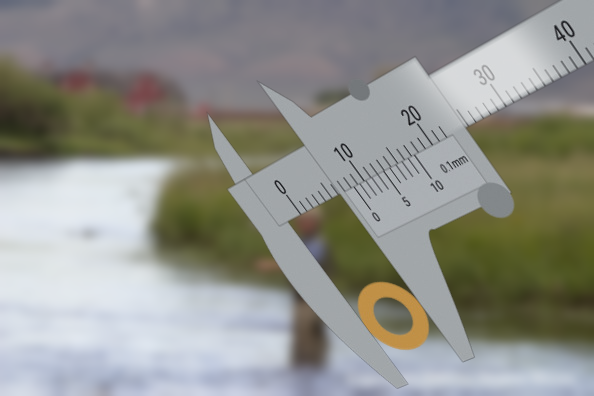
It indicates 8.4 mm
